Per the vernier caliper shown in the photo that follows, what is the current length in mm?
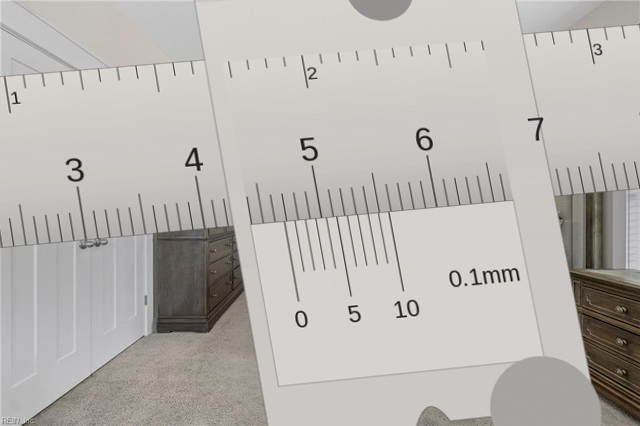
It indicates 46.8 mm
